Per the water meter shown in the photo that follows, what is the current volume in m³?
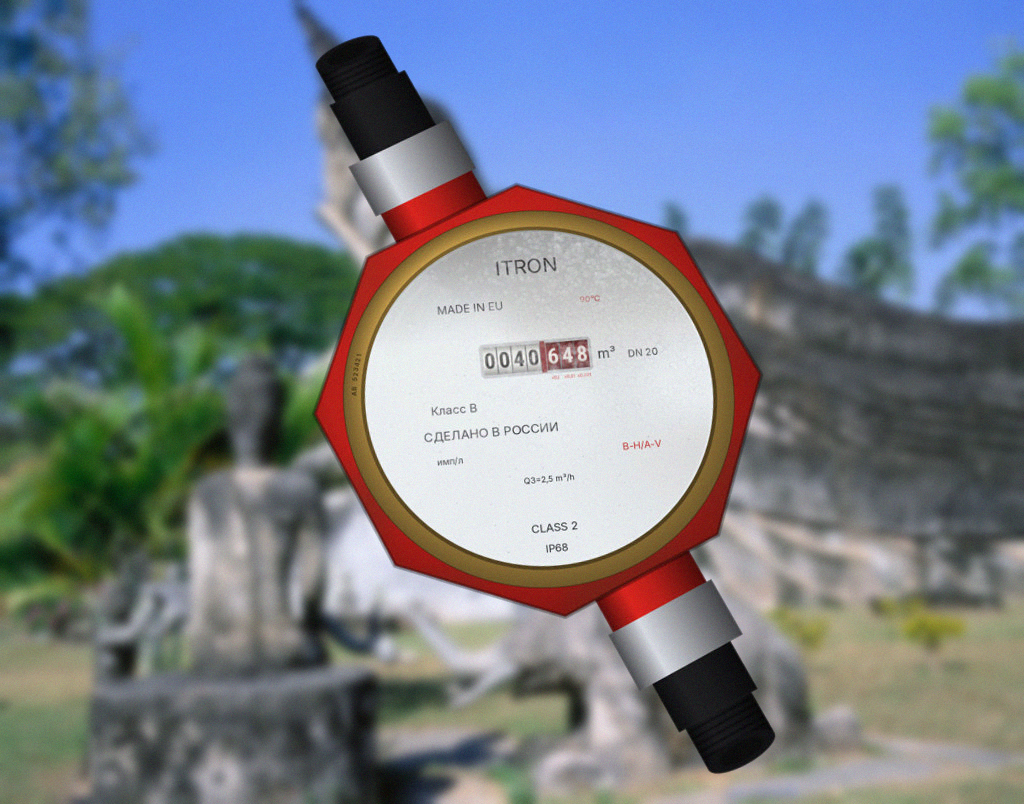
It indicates 40.648 m³
